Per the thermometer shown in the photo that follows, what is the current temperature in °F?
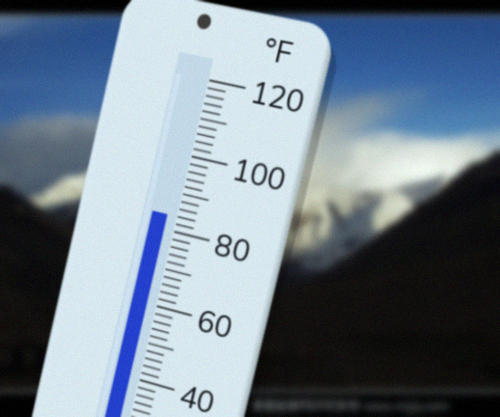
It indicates 84 °F
